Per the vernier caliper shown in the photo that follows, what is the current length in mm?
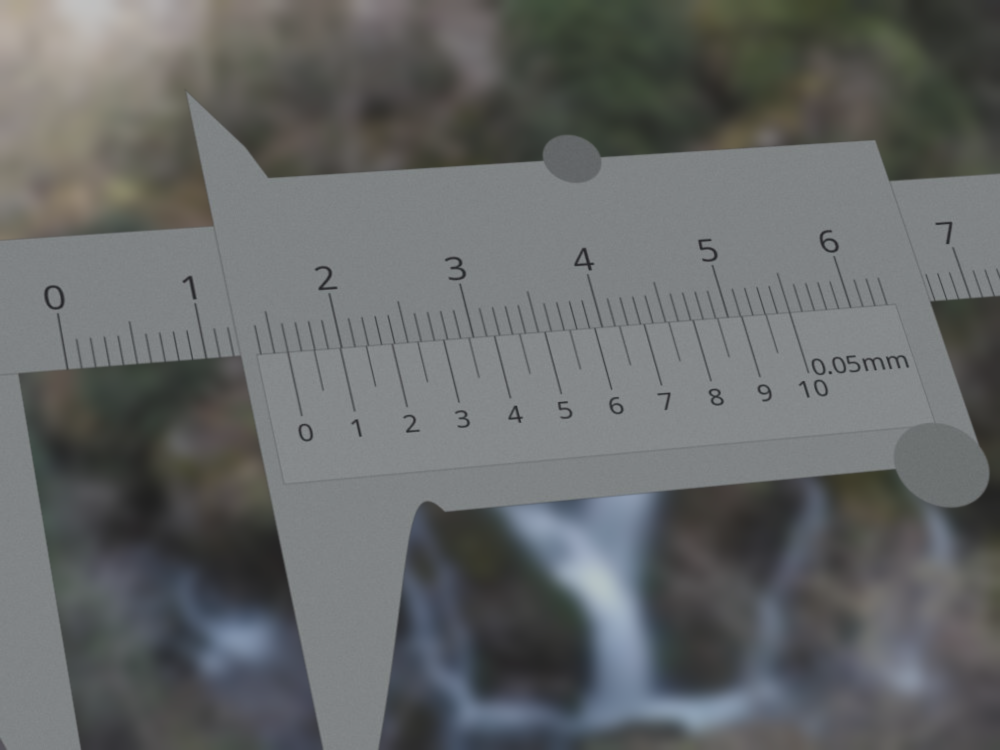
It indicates 16.0 mm
